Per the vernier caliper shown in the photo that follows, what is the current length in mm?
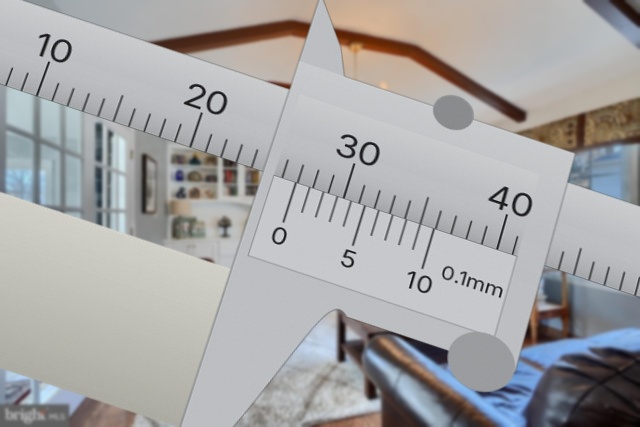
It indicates 26.9 mm
